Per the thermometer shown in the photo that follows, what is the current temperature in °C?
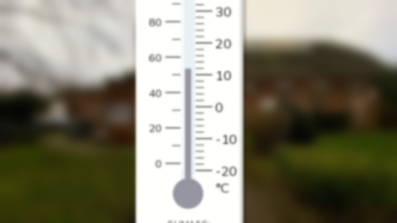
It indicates 12 °C
